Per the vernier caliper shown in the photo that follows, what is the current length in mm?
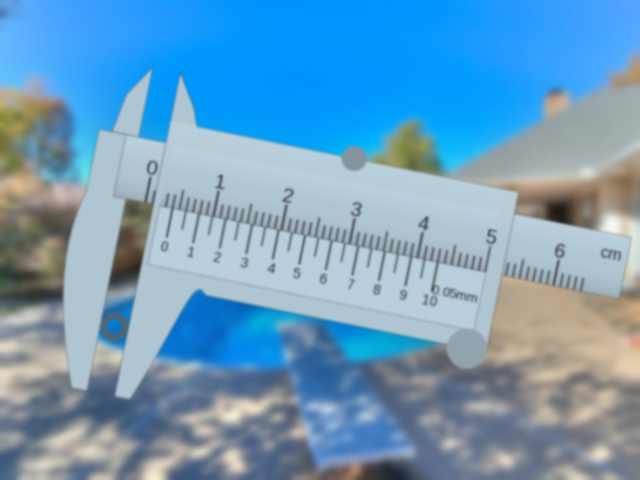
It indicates 4.0 mm
